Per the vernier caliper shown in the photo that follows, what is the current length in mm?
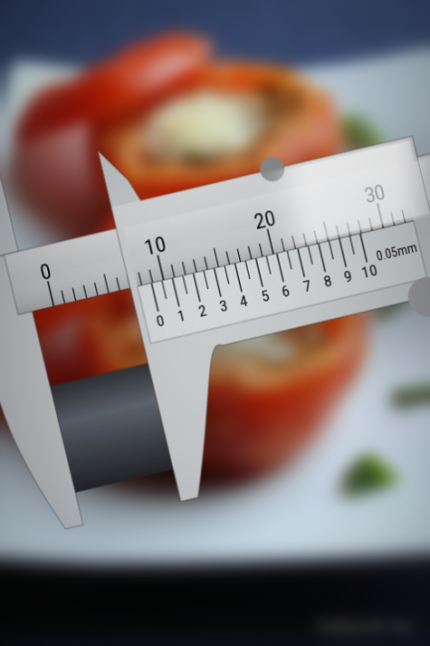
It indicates 8.9 mm
